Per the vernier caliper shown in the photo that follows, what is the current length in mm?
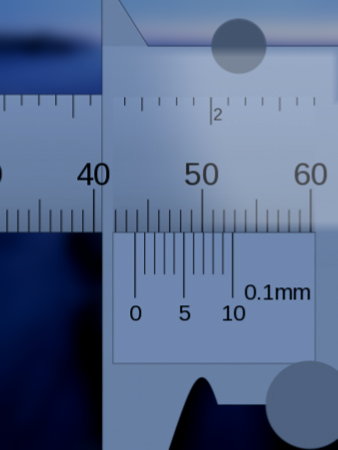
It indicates 43.8 mm
